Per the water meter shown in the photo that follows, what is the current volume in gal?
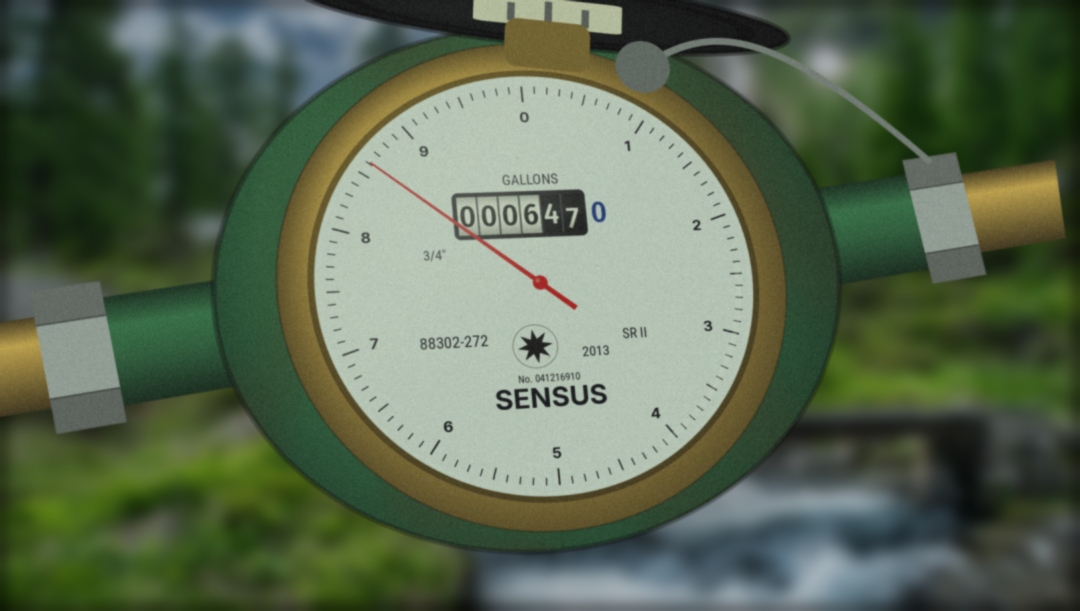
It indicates 6468.6 gal
